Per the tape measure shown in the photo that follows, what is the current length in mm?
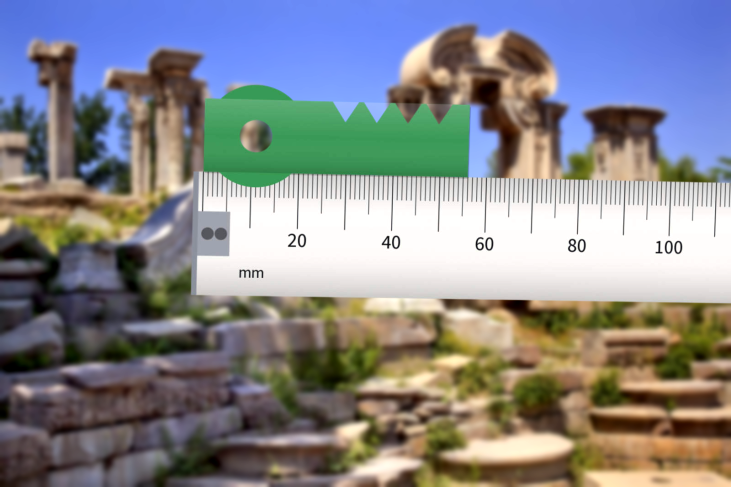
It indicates 56 mm
